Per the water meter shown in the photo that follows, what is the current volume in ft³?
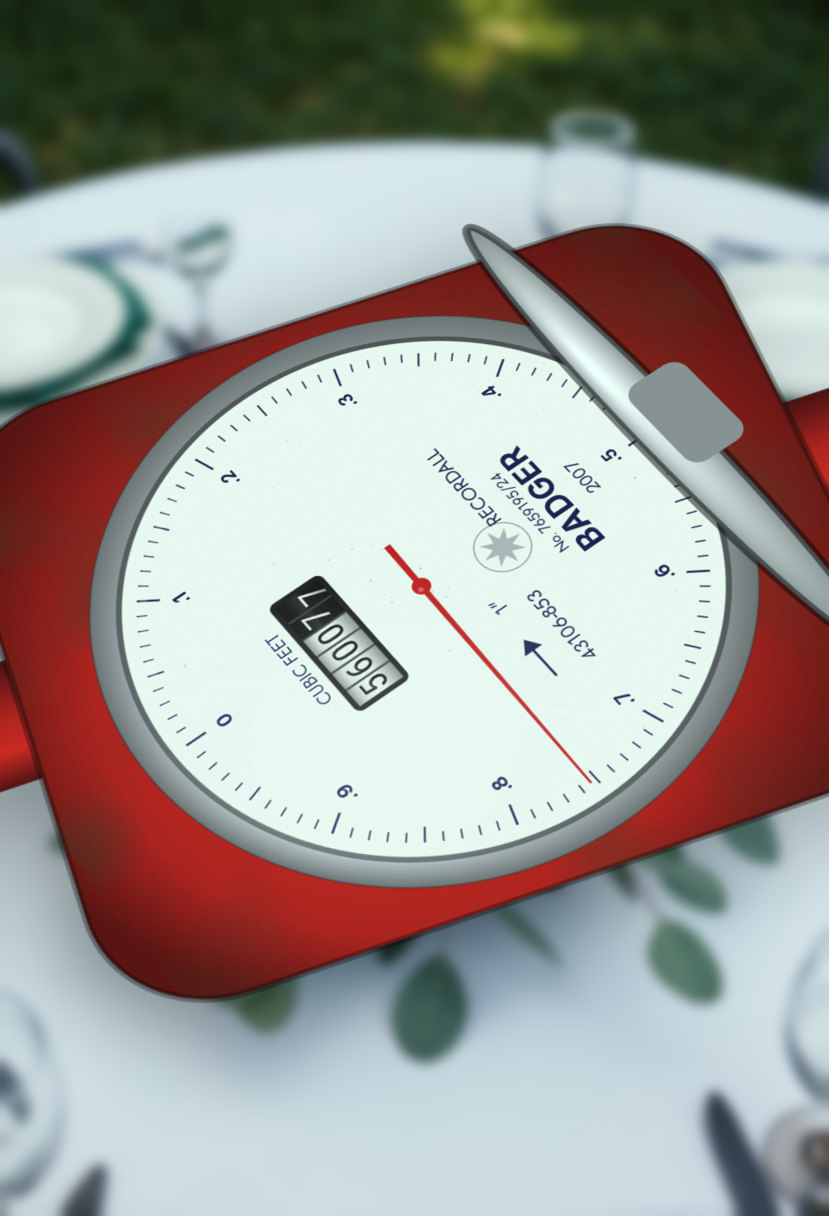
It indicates 560076.75 ft³
